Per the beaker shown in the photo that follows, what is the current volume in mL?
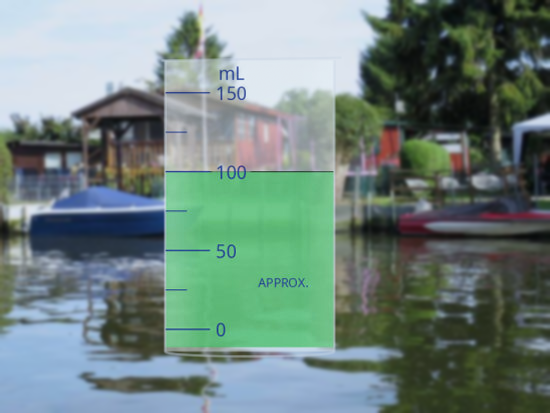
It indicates 100 mL
